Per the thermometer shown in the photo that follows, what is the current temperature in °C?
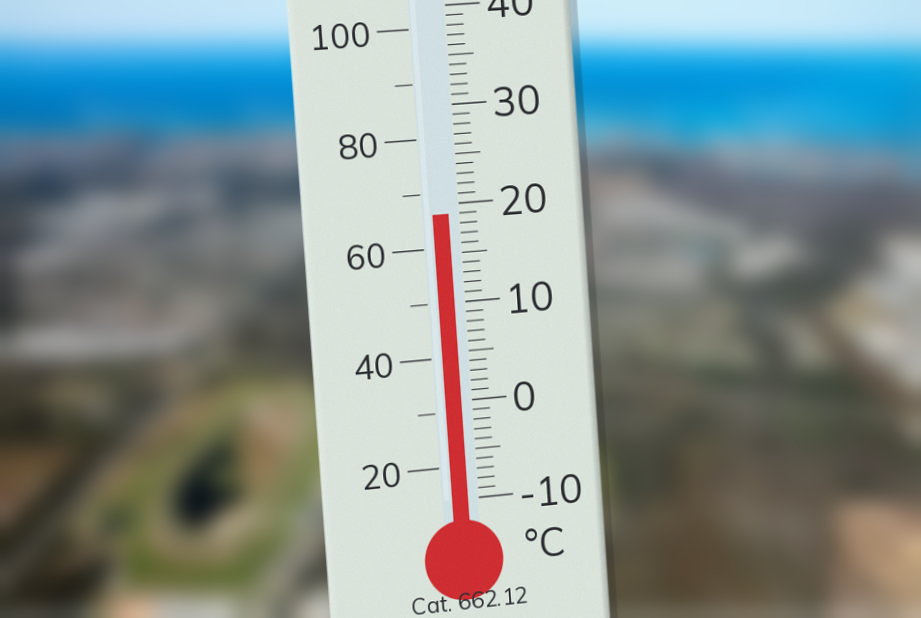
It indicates 19 °C
